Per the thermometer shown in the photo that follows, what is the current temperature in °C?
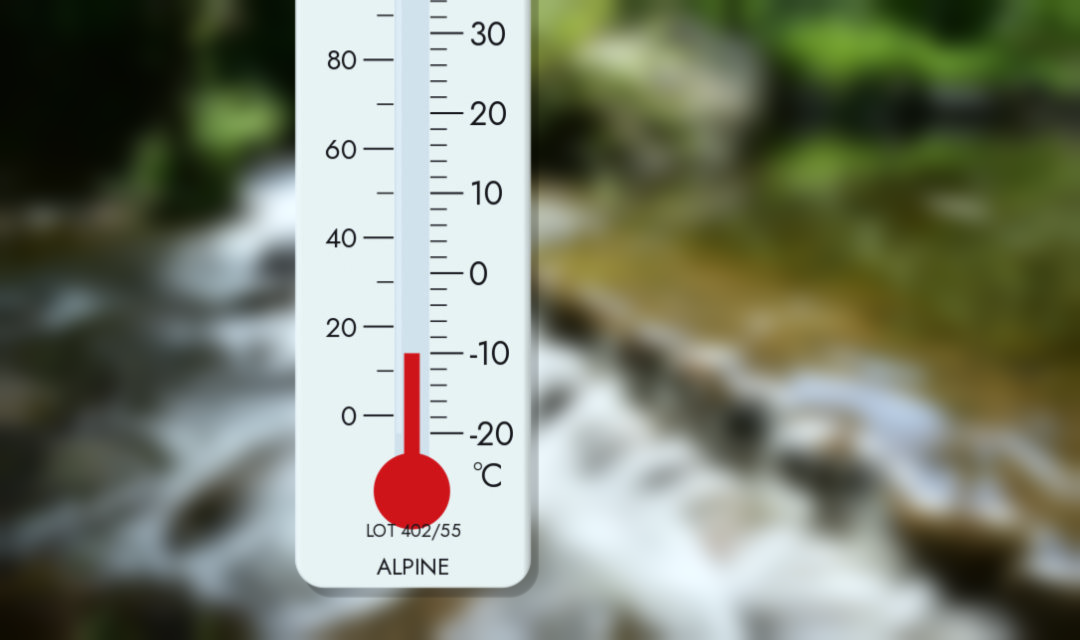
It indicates -10 °C
